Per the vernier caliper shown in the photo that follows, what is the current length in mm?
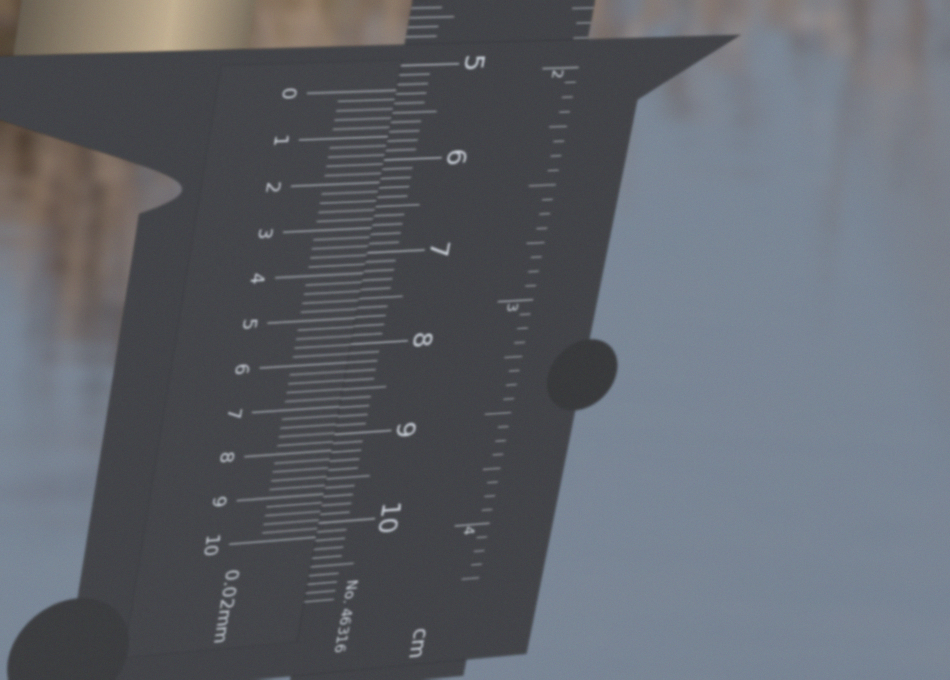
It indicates 52.6 mm
